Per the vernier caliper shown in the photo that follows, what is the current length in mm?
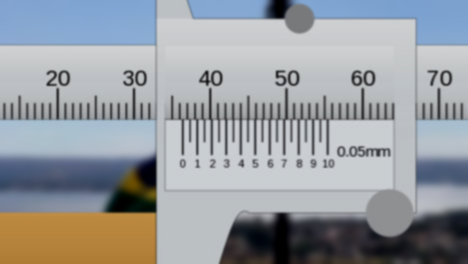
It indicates 36.4 mm
